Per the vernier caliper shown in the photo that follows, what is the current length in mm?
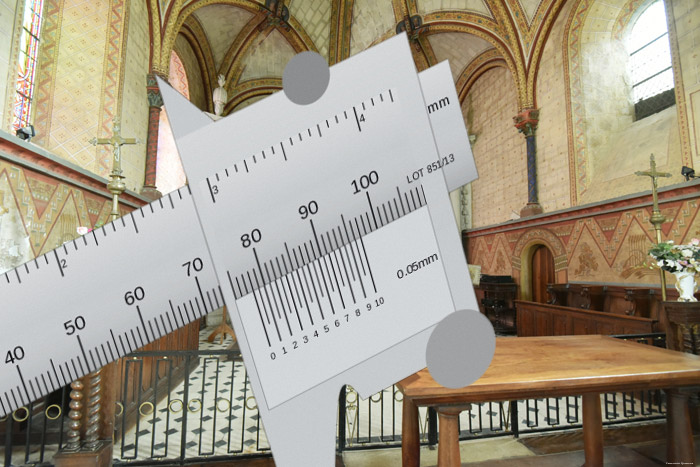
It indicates 78.0 mm
